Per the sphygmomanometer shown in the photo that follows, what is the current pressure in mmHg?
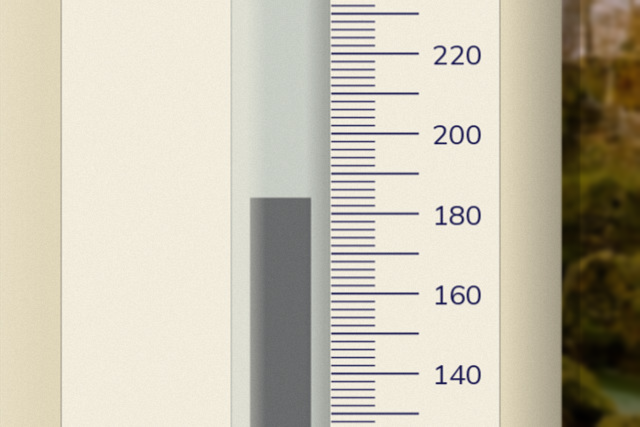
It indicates 184 mmHg
